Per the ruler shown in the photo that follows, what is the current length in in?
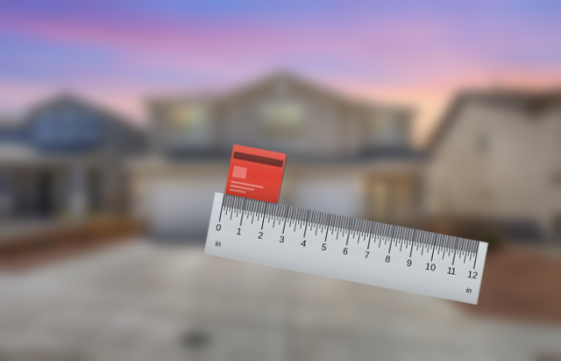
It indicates 2.5 in
